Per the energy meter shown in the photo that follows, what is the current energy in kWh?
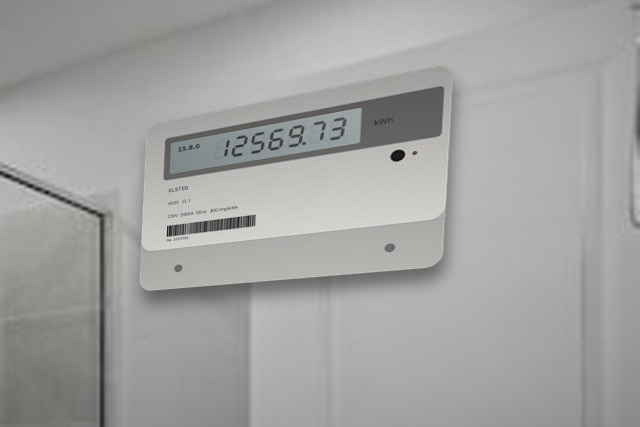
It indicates 12569.73 kWh
